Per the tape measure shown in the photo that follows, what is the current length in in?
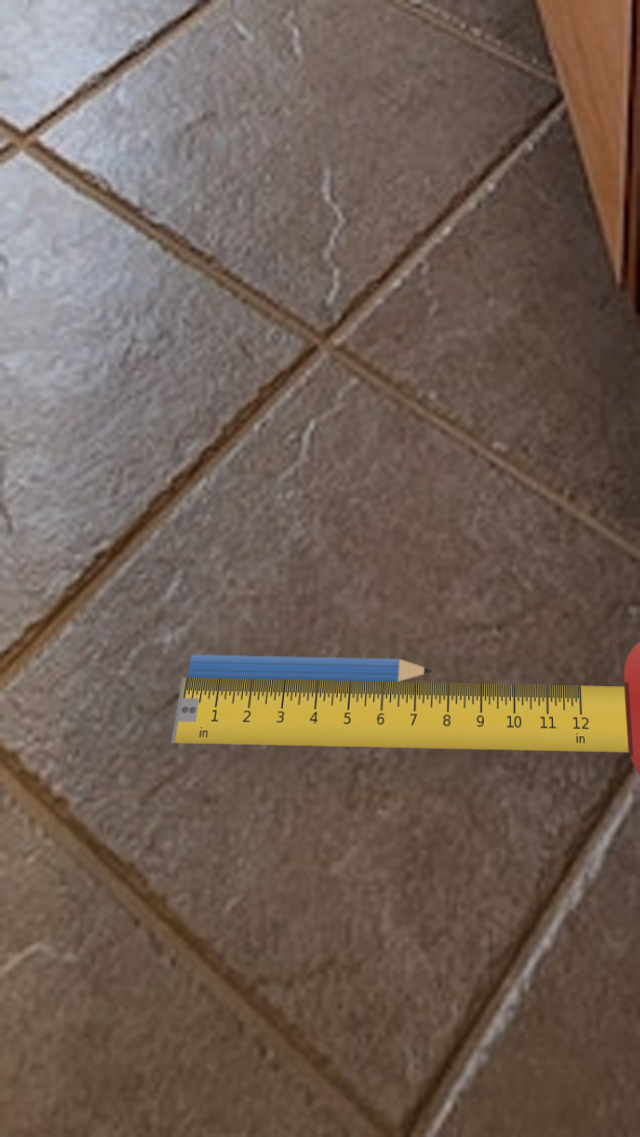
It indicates 7.5 in
